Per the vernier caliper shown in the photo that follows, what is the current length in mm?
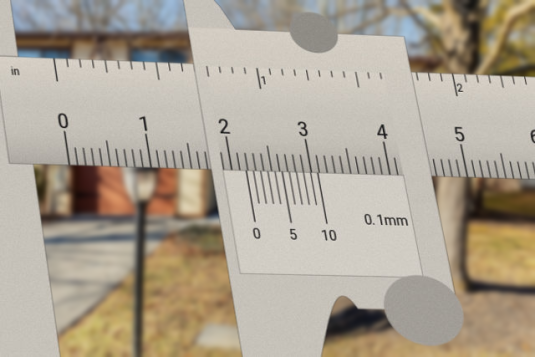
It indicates 21.8 mm
